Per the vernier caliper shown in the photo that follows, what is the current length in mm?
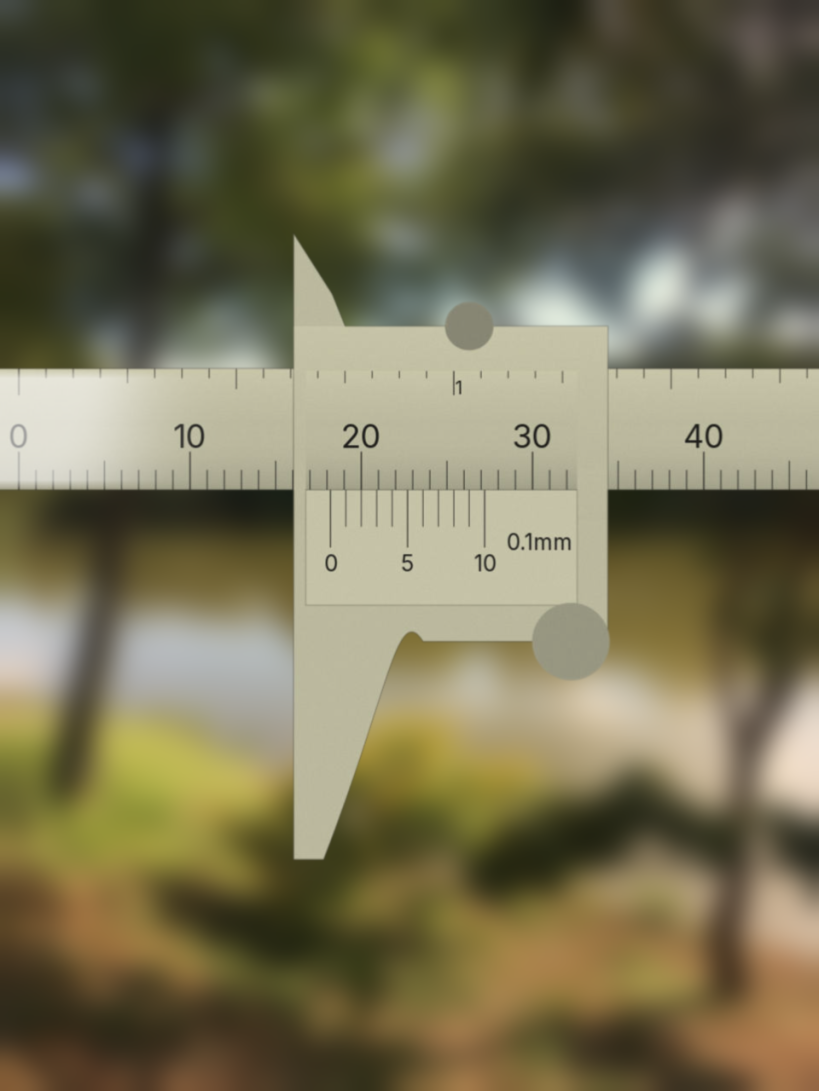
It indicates 18.2 mm
